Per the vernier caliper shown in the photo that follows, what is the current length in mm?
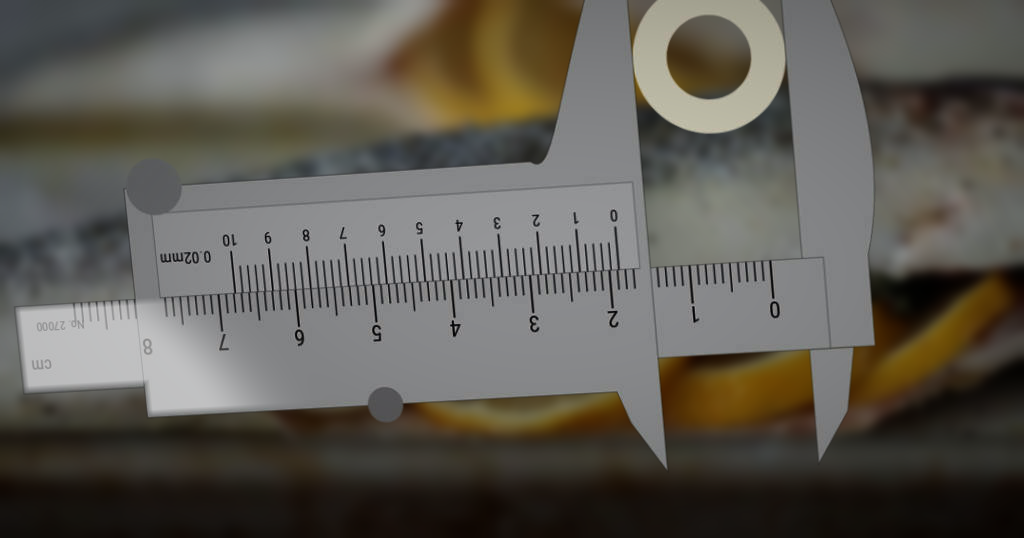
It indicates 18.8 mm
